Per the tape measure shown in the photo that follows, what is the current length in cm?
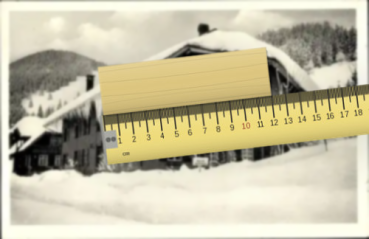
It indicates 12 cm
